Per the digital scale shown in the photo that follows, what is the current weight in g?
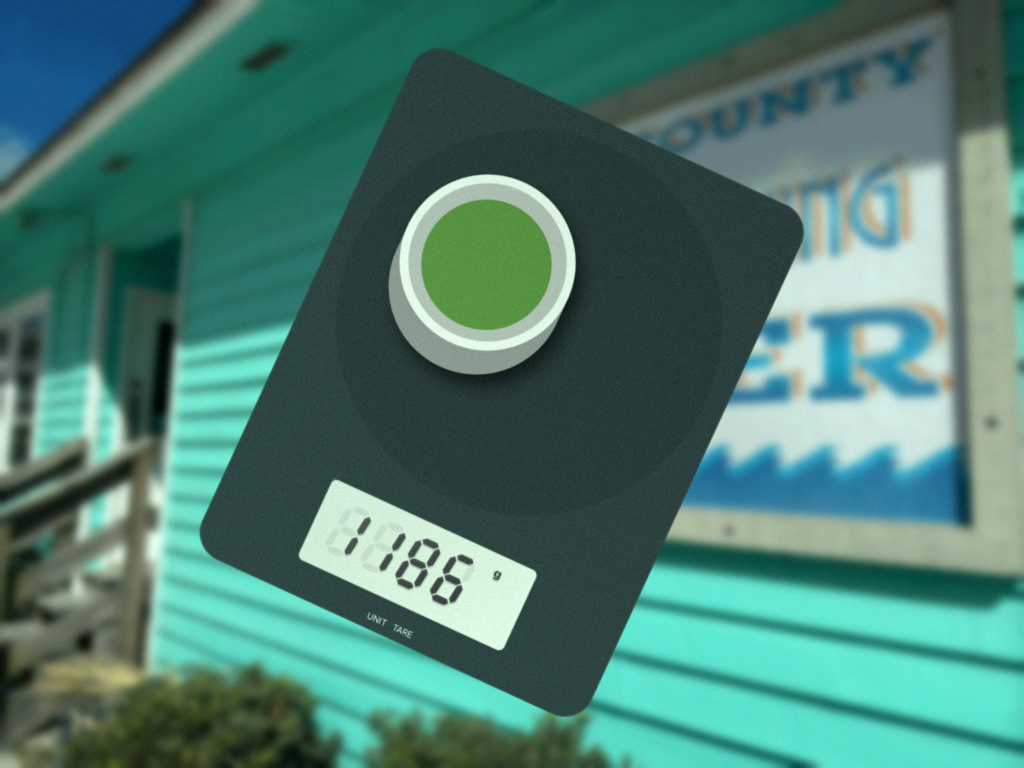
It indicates 1186 g
